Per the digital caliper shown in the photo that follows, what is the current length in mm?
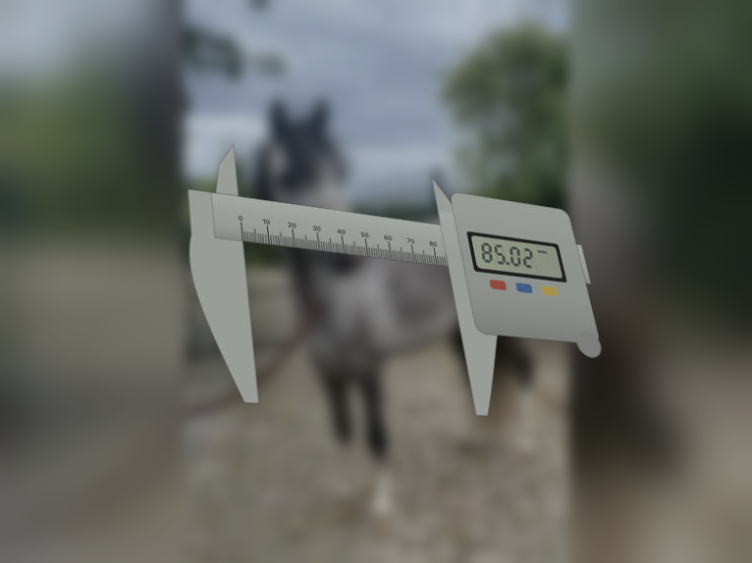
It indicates 85.02 mm
